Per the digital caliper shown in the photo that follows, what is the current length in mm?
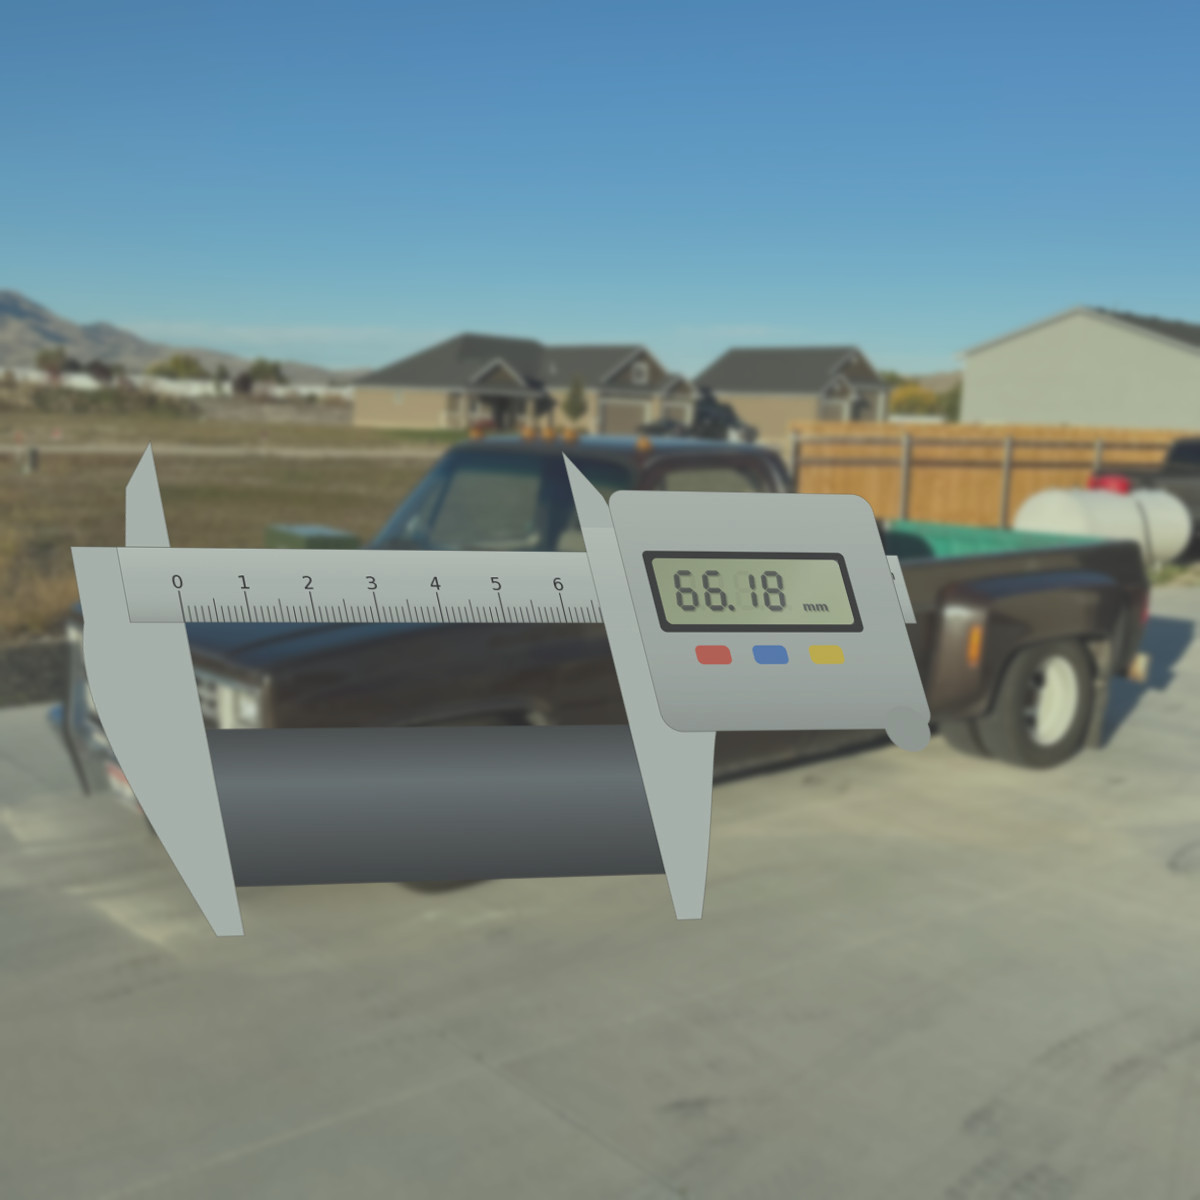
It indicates 66.18 mm
